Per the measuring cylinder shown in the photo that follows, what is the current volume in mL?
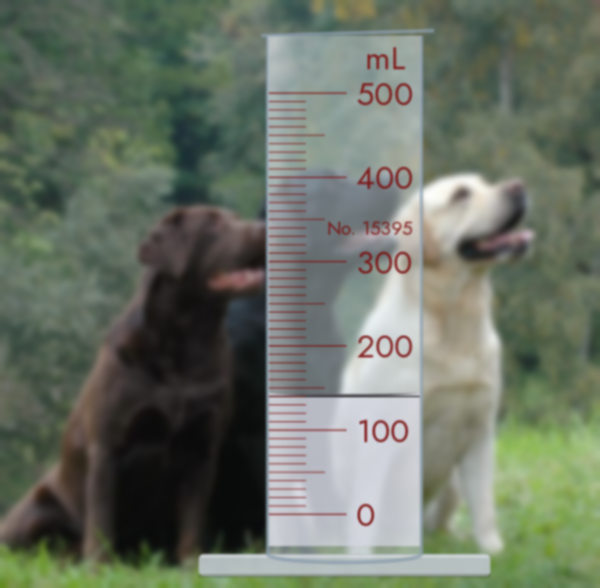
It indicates 140 mL
